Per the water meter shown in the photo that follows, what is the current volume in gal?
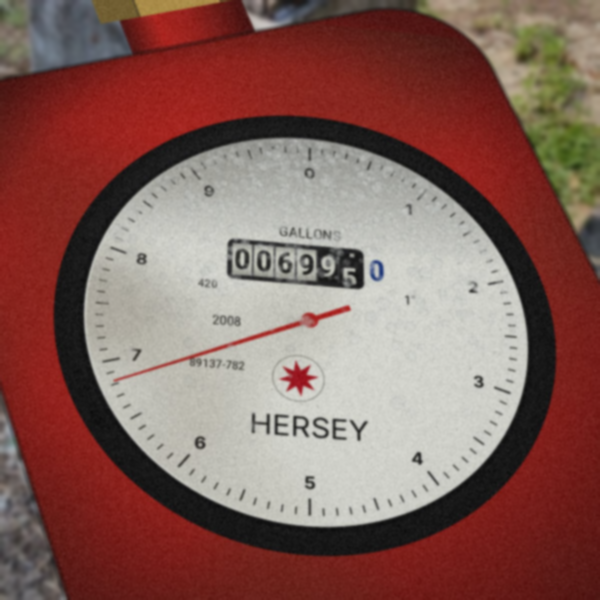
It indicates 69946.8 gal
